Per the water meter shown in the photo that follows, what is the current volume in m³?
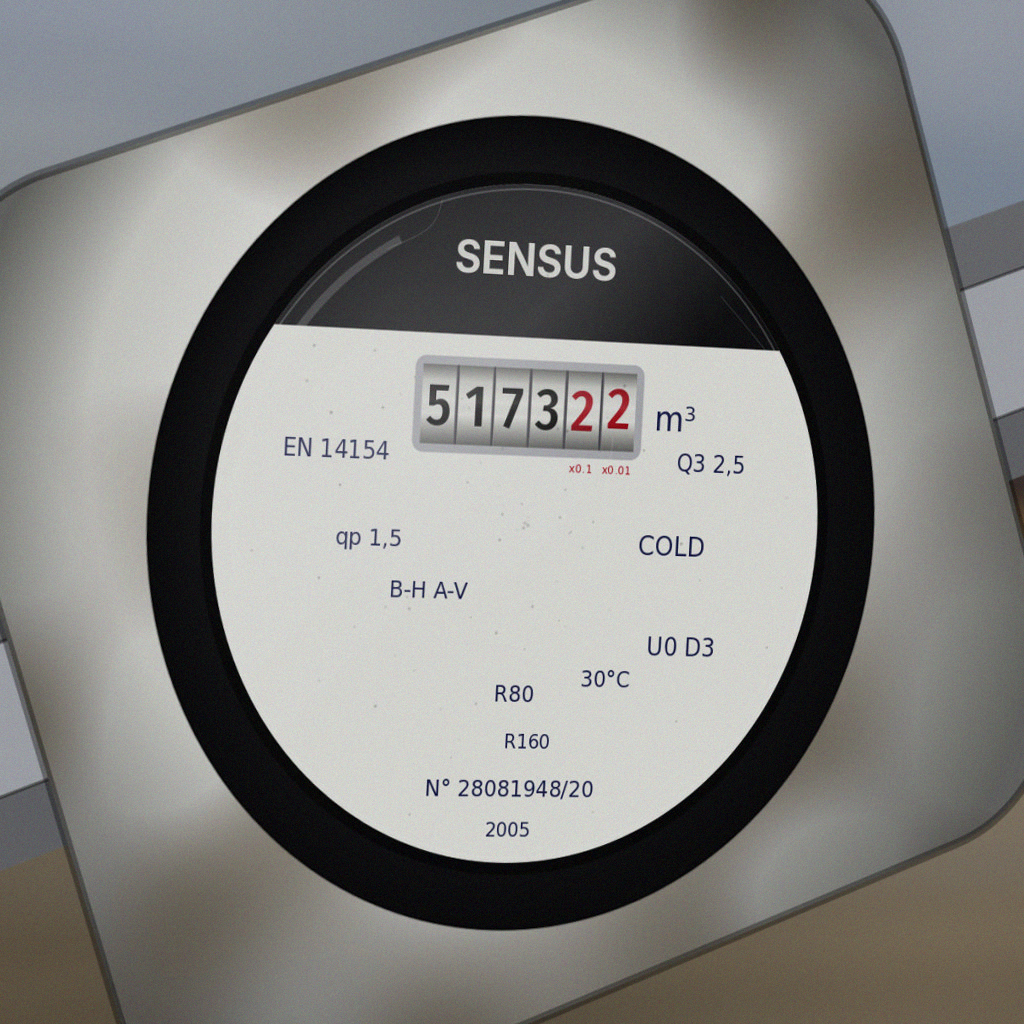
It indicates 5173.22 m³
